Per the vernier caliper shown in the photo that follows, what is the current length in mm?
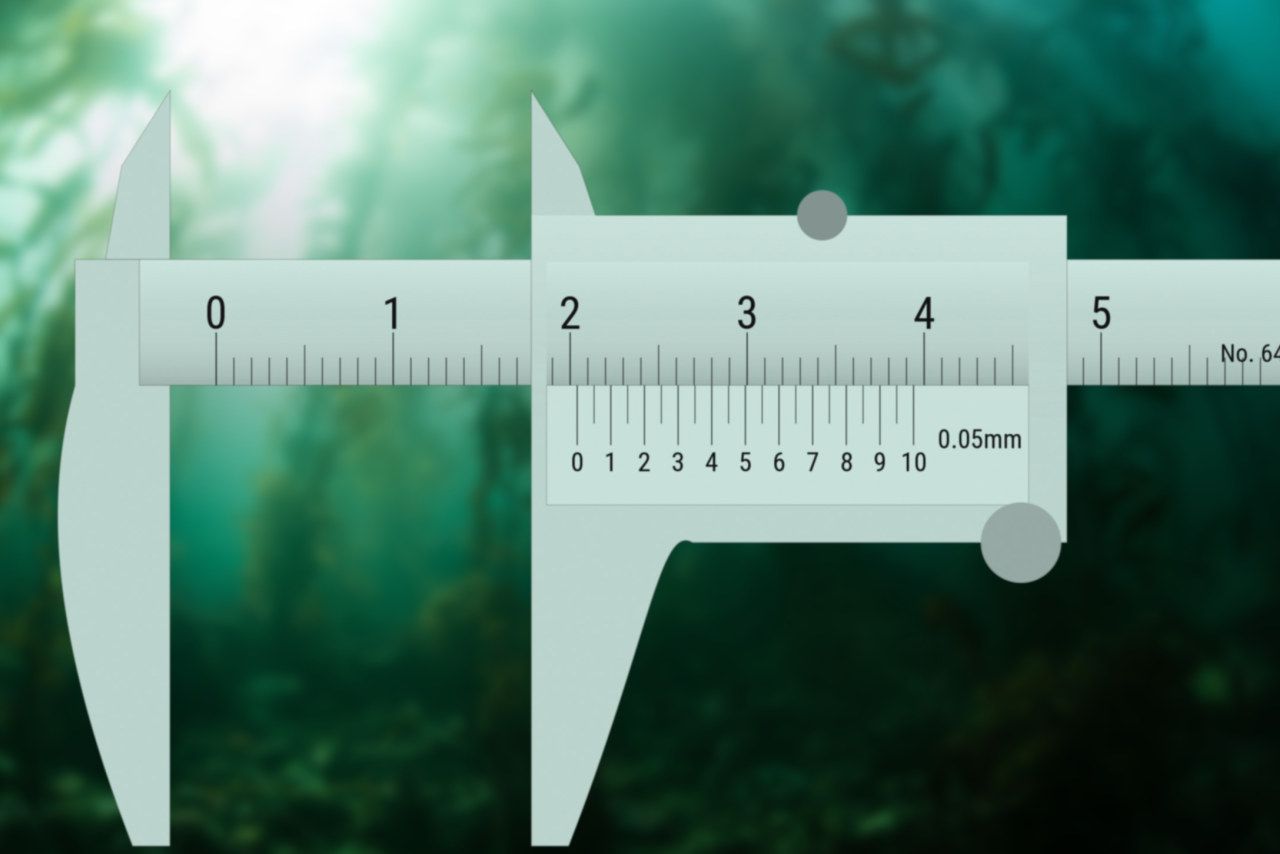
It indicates 20.4 mm
